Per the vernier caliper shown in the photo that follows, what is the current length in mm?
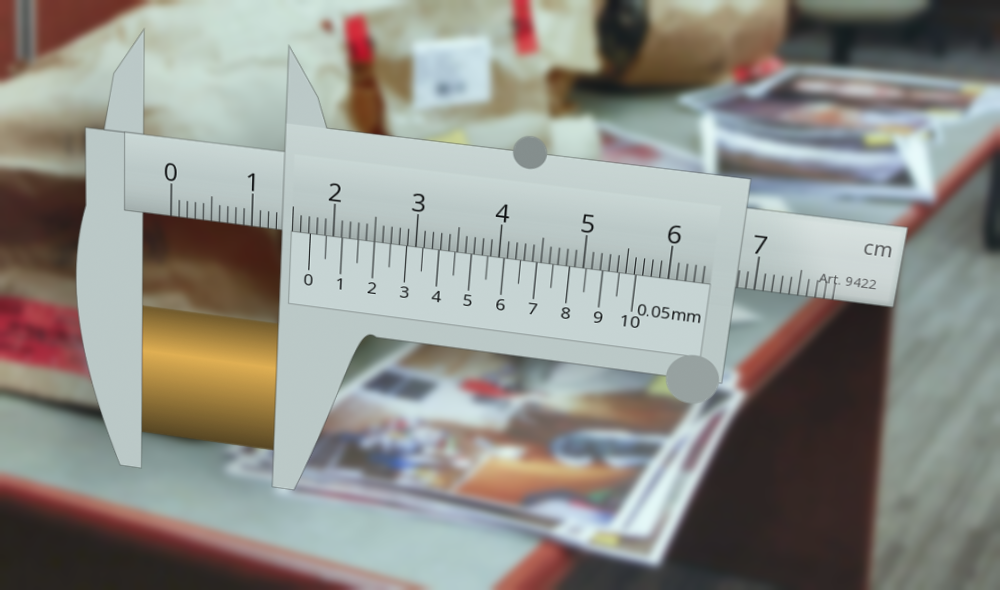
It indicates 17.2 mm
